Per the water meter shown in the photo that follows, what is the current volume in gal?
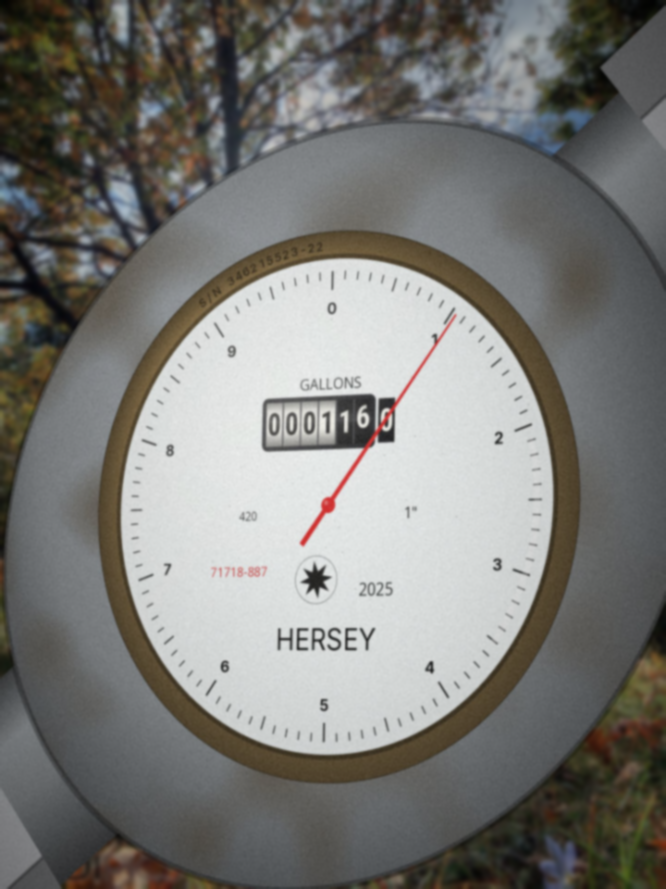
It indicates 1161.0 gal
